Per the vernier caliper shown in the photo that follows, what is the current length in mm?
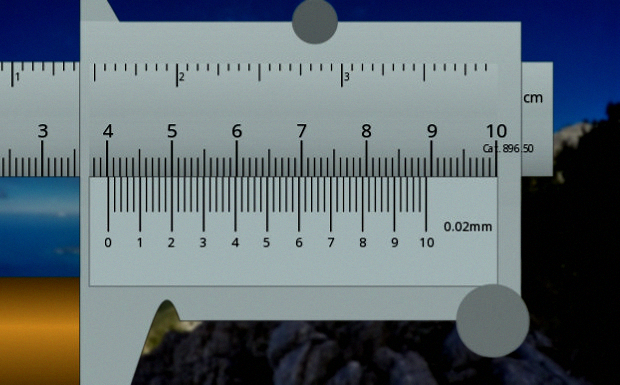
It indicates 40.2 mm
